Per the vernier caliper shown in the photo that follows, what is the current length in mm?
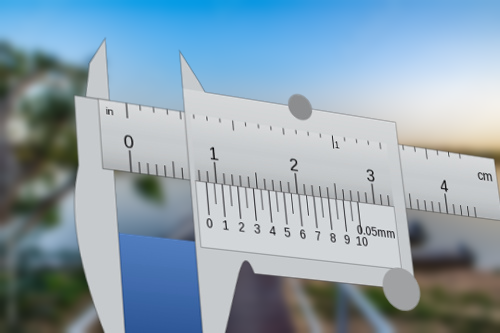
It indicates 8.8 mm
